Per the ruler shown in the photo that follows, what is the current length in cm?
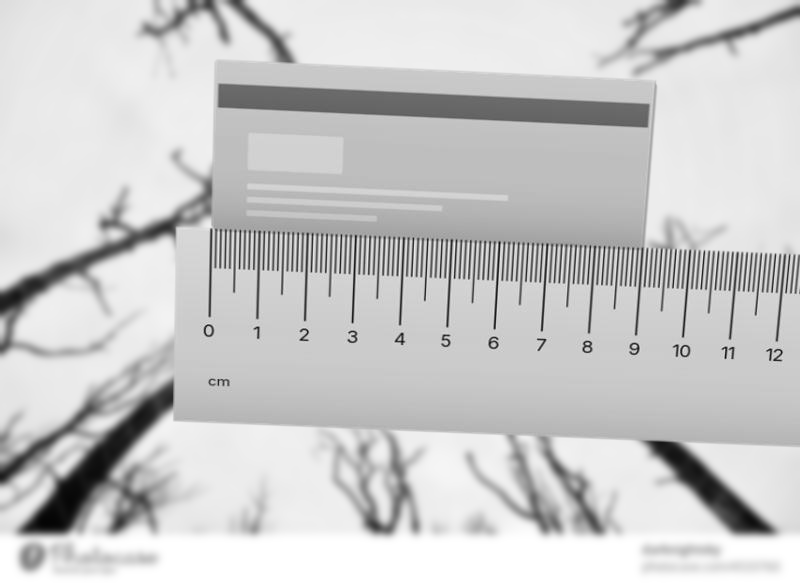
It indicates 9 cm
